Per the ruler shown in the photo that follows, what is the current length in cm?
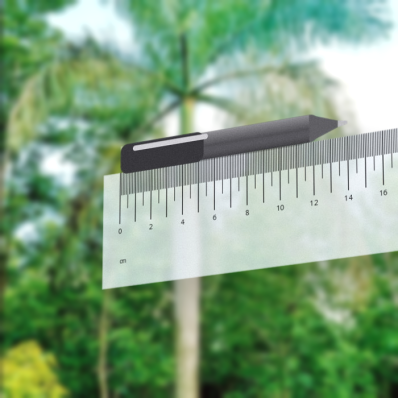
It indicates 14 cm
